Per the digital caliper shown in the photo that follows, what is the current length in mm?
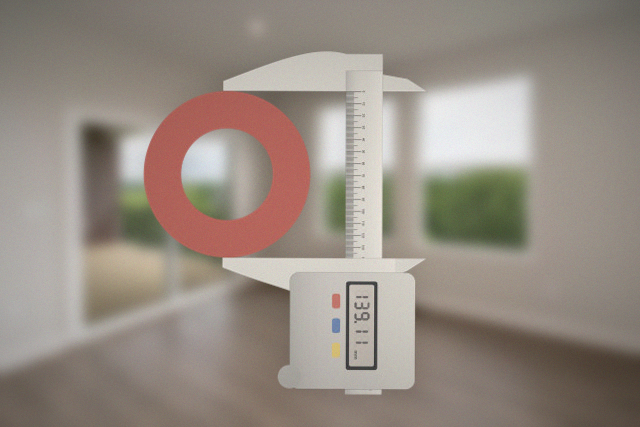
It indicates 139.11 mm
